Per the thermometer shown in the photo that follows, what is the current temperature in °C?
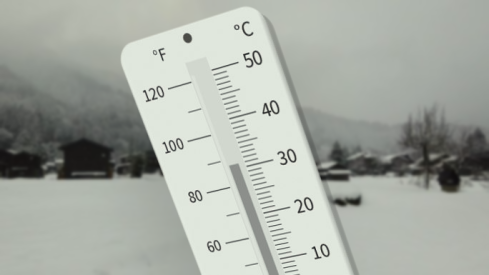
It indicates 31 °C
